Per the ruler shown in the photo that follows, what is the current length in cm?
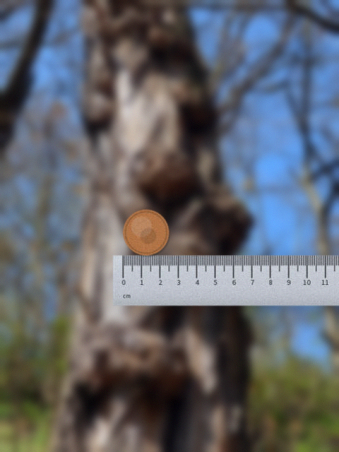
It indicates 2.5 cm
